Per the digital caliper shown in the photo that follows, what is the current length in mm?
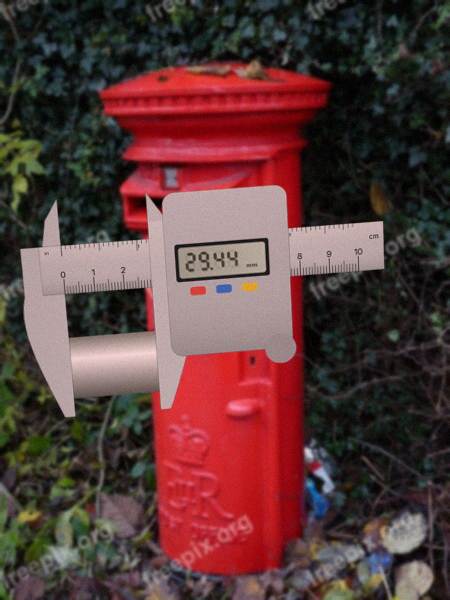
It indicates 29.44 mm
